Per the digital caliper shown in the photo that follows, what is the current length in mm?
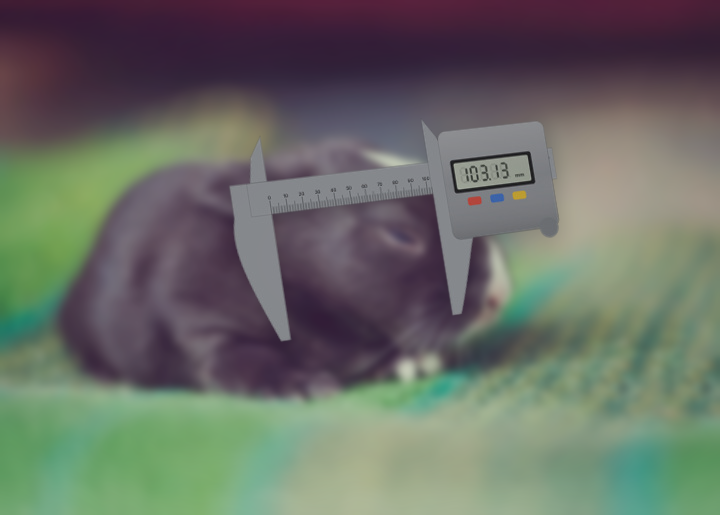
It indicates 103.13 mm
